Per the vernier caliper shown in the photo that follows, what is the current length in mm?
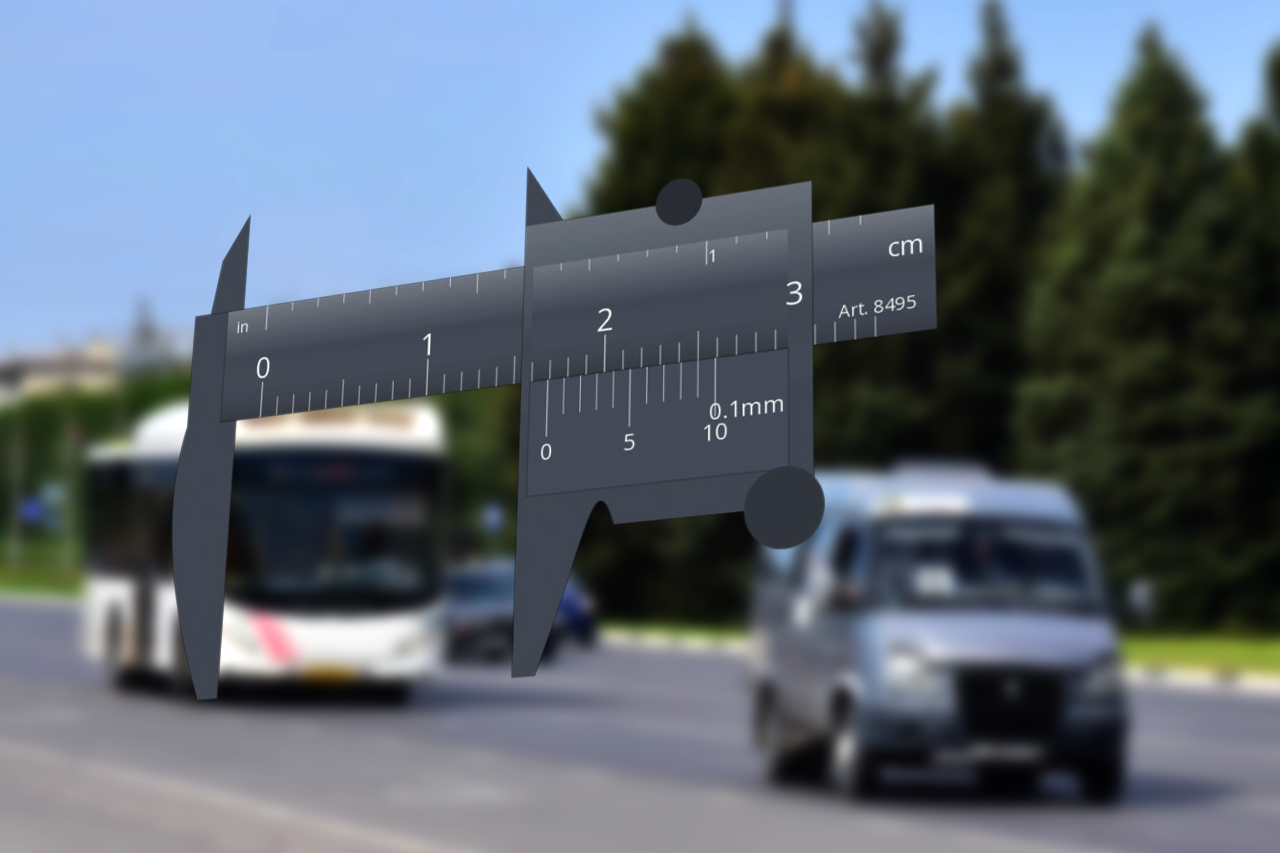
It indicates 16.9 mm
